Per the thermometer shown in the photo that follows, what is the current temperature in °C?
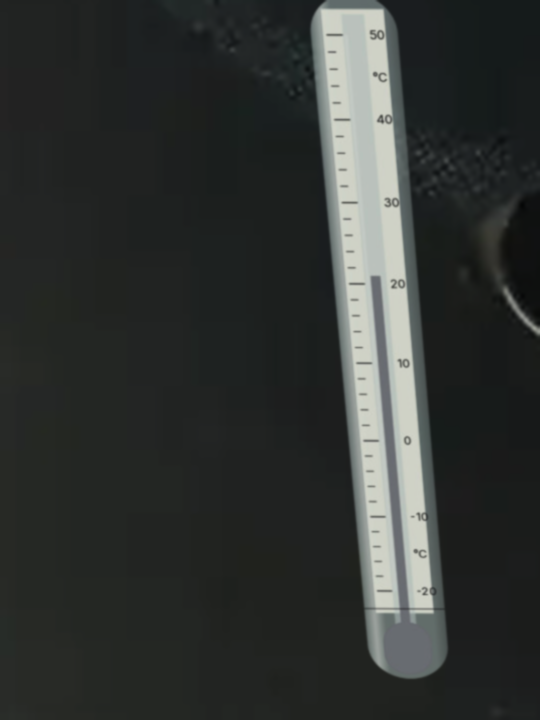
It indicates 21 °C
